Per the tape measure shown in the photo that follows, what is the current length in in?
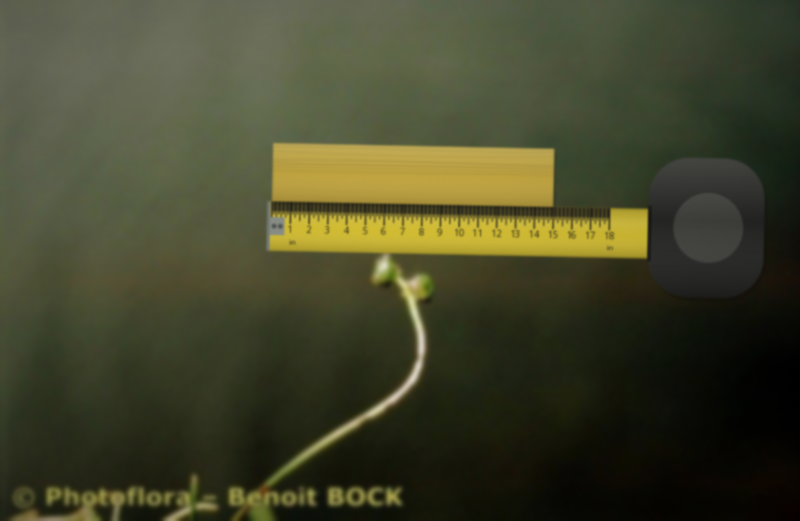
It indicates 15 in
